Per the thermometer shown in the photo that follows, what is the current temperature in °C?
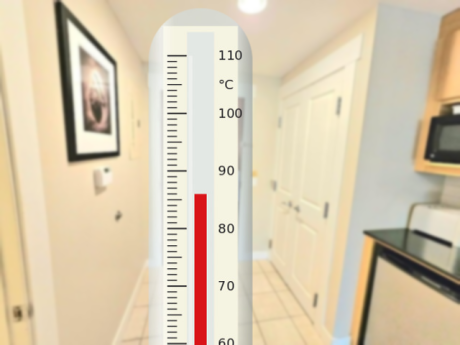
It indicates 86 °C
